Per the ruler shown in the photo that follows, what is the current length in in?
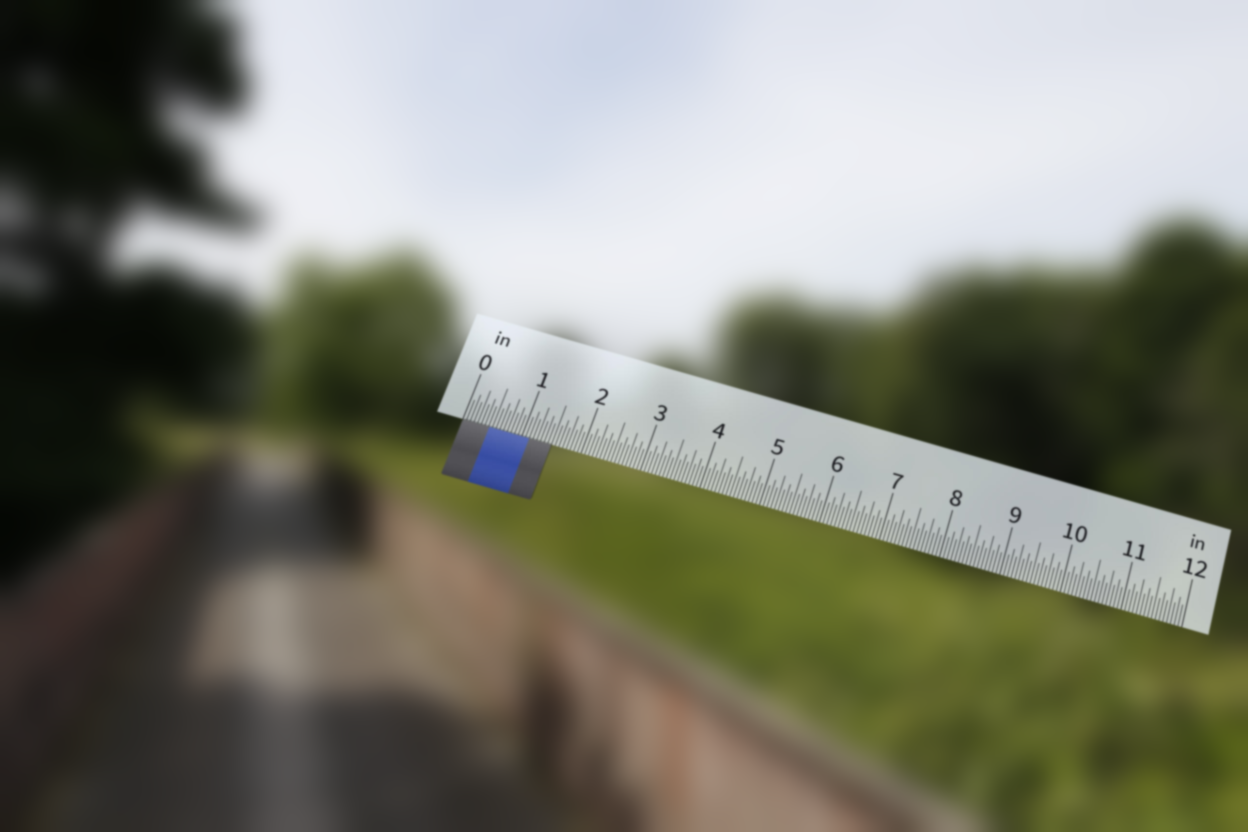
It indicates 1.5 in
